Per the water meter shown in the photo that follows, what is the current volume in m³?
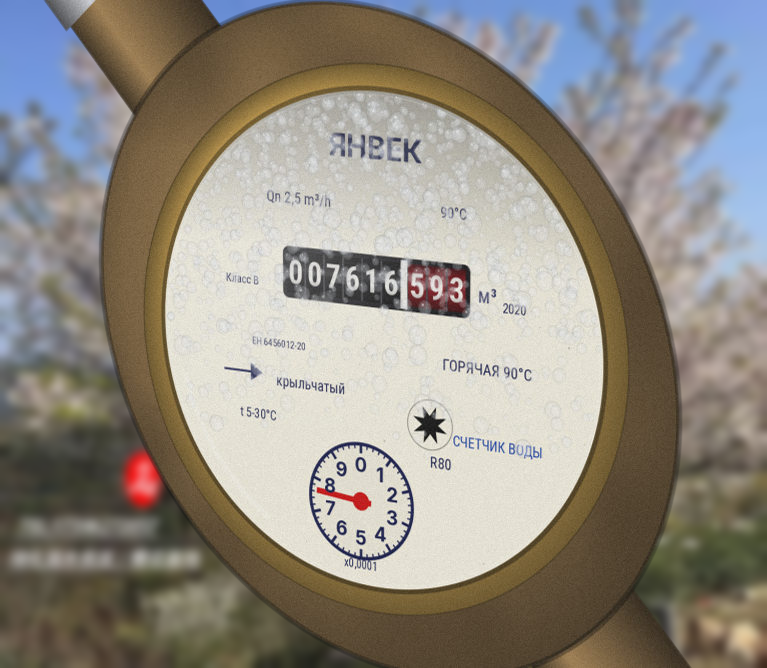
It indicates 7616.5937 m³
